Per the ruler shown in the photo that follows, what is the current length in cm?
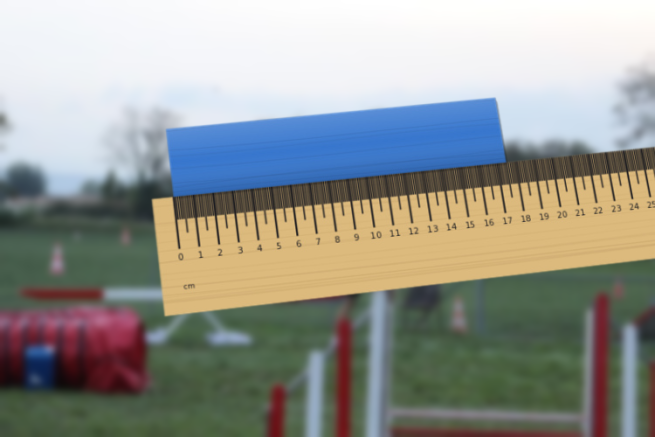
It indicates 17.5 cm
